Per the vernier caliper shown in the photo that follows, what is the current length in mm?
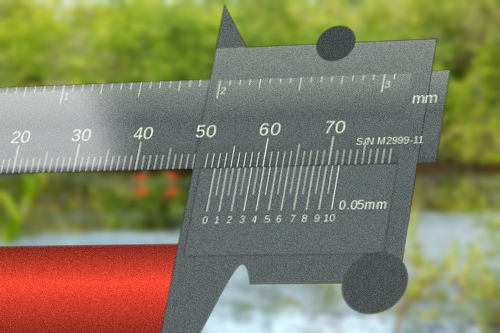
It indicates 52.6 mm
